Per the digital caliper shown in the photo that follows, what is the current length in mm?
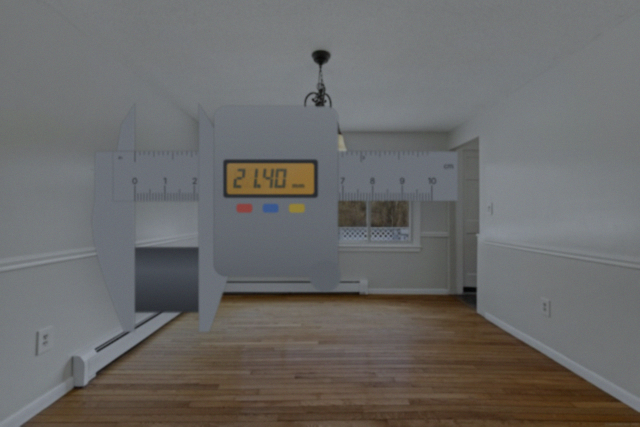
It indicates 21.40 mm
